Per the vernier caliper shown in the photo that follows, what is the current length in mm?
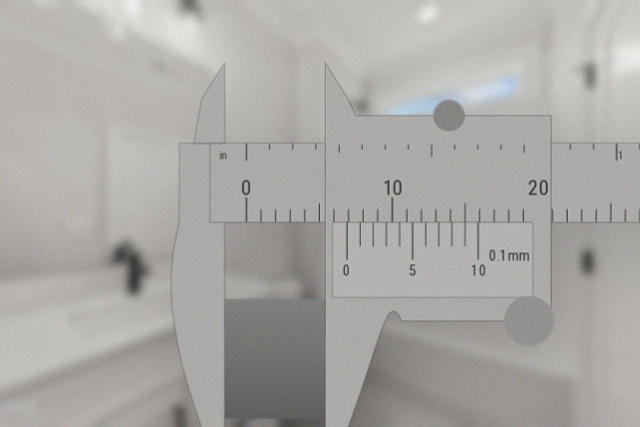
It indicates 6.9 mm
